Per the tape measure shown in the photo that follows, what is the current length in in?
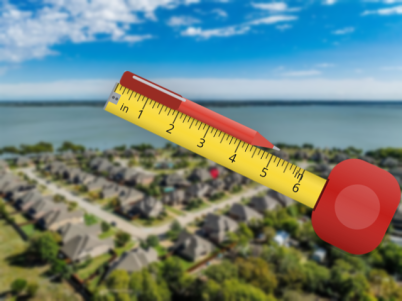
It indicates 5.125 in
